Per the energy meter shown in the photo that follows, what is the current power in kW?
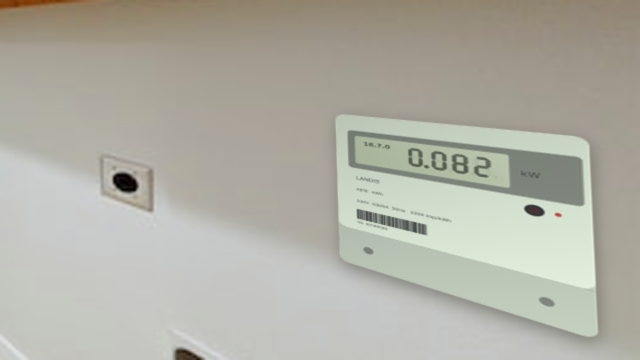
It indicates 0.082 kW
